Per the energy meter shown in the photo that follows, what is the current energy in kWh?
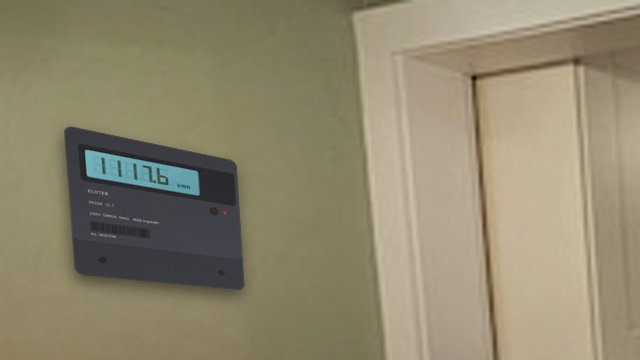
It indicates 1117.6 kWh
